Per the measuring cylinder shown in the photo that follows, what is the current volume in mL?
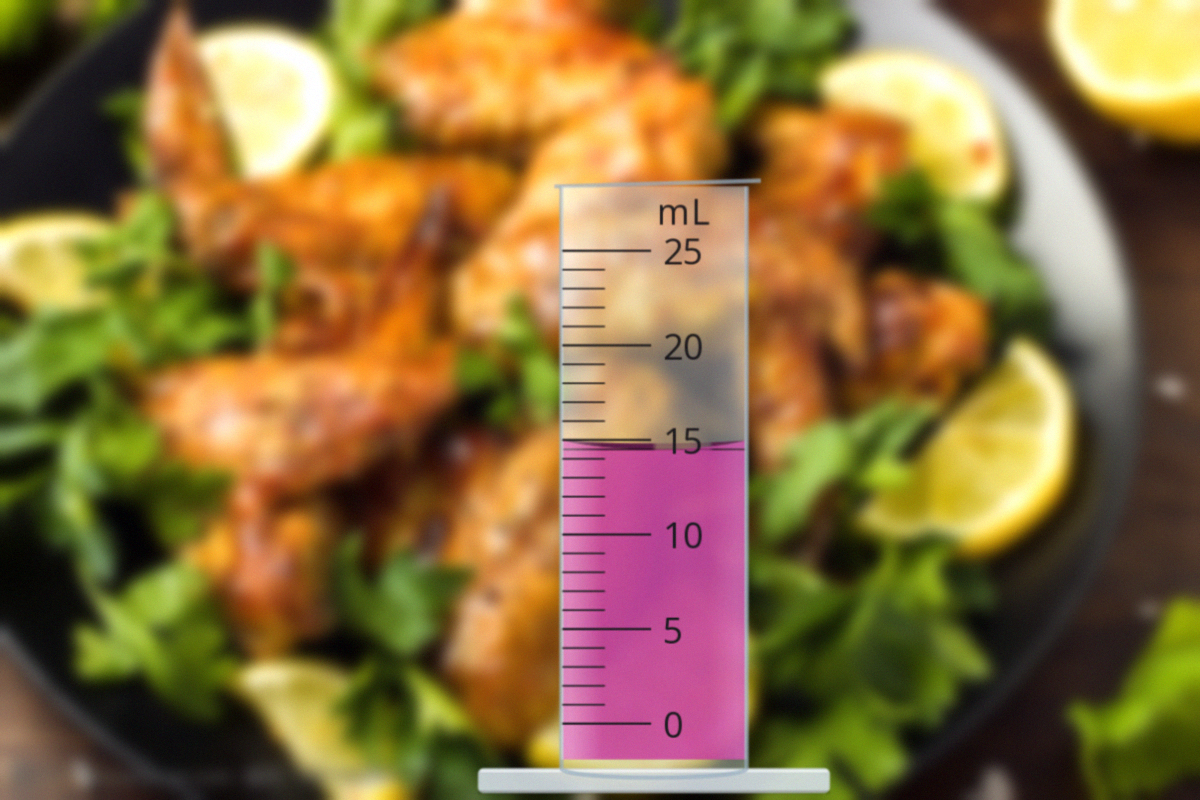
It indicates 14.5 mL
